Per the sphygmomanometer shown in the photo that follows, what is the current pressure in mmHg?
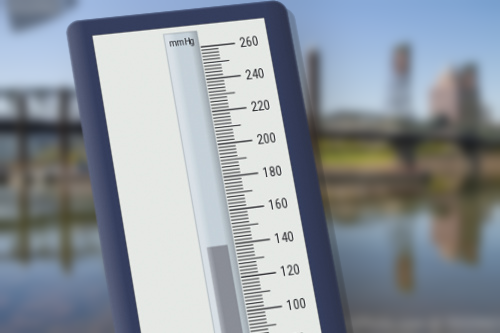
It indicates 140 mmHg
